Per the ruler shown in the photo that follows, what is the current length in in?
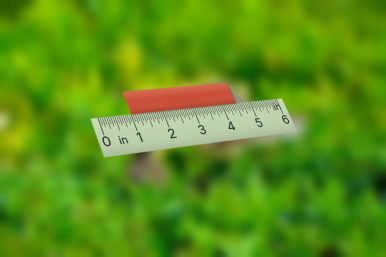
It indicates 3.5 in
